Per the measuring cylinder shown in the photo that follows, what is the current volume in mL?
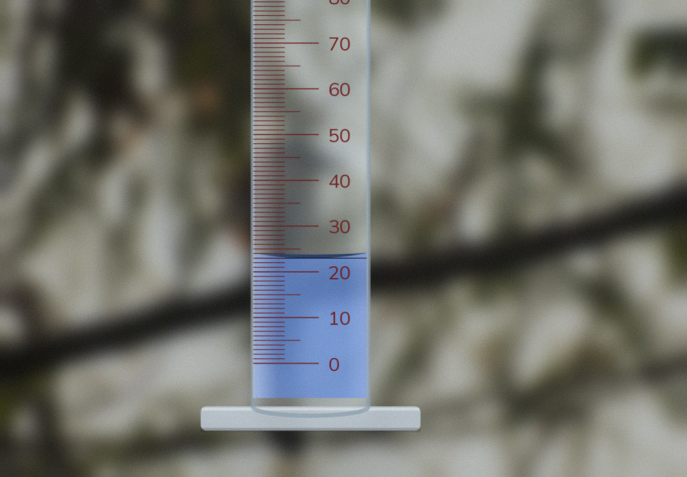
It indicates 23 mL
